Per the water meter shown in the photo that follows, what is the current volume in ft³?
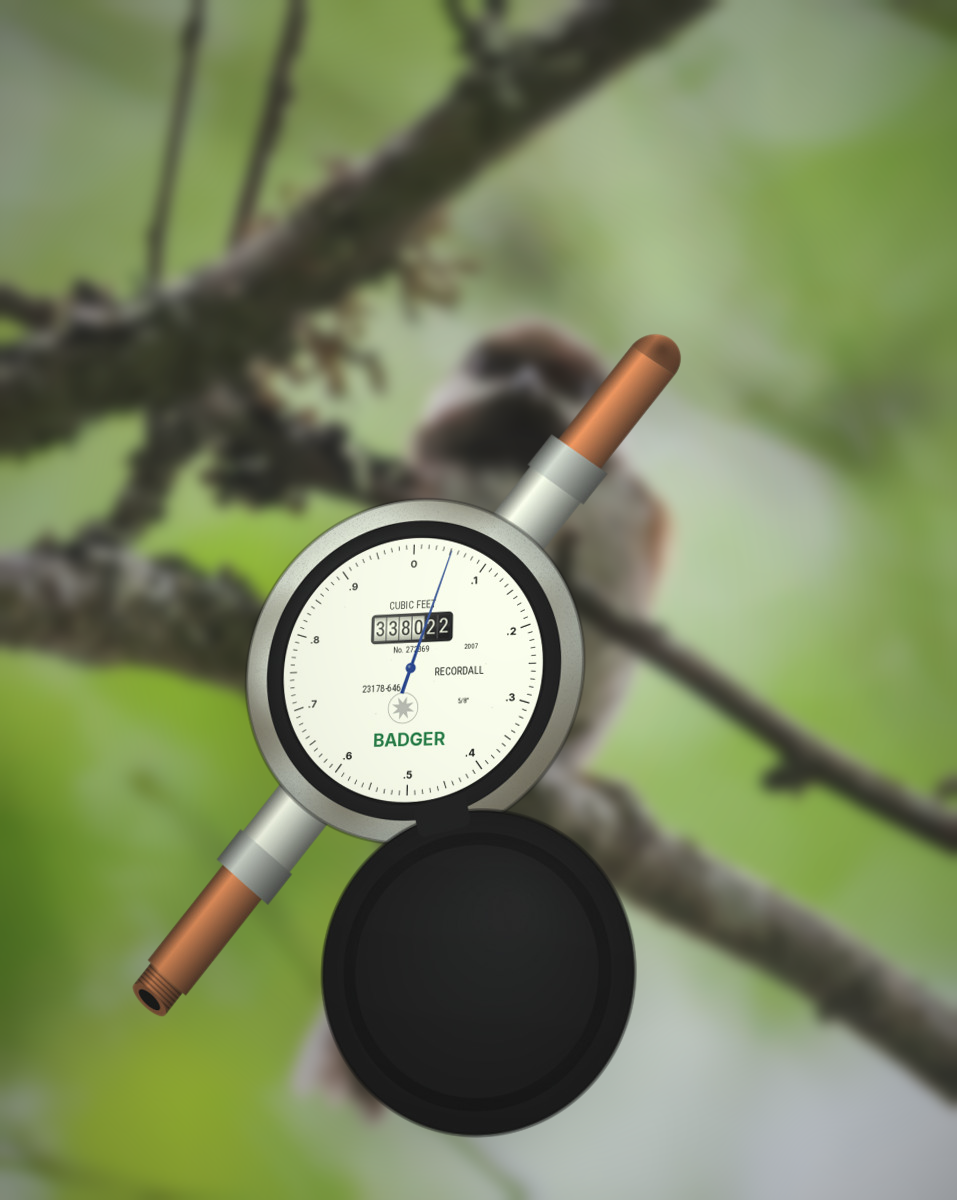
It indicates 338022.05 ft³
